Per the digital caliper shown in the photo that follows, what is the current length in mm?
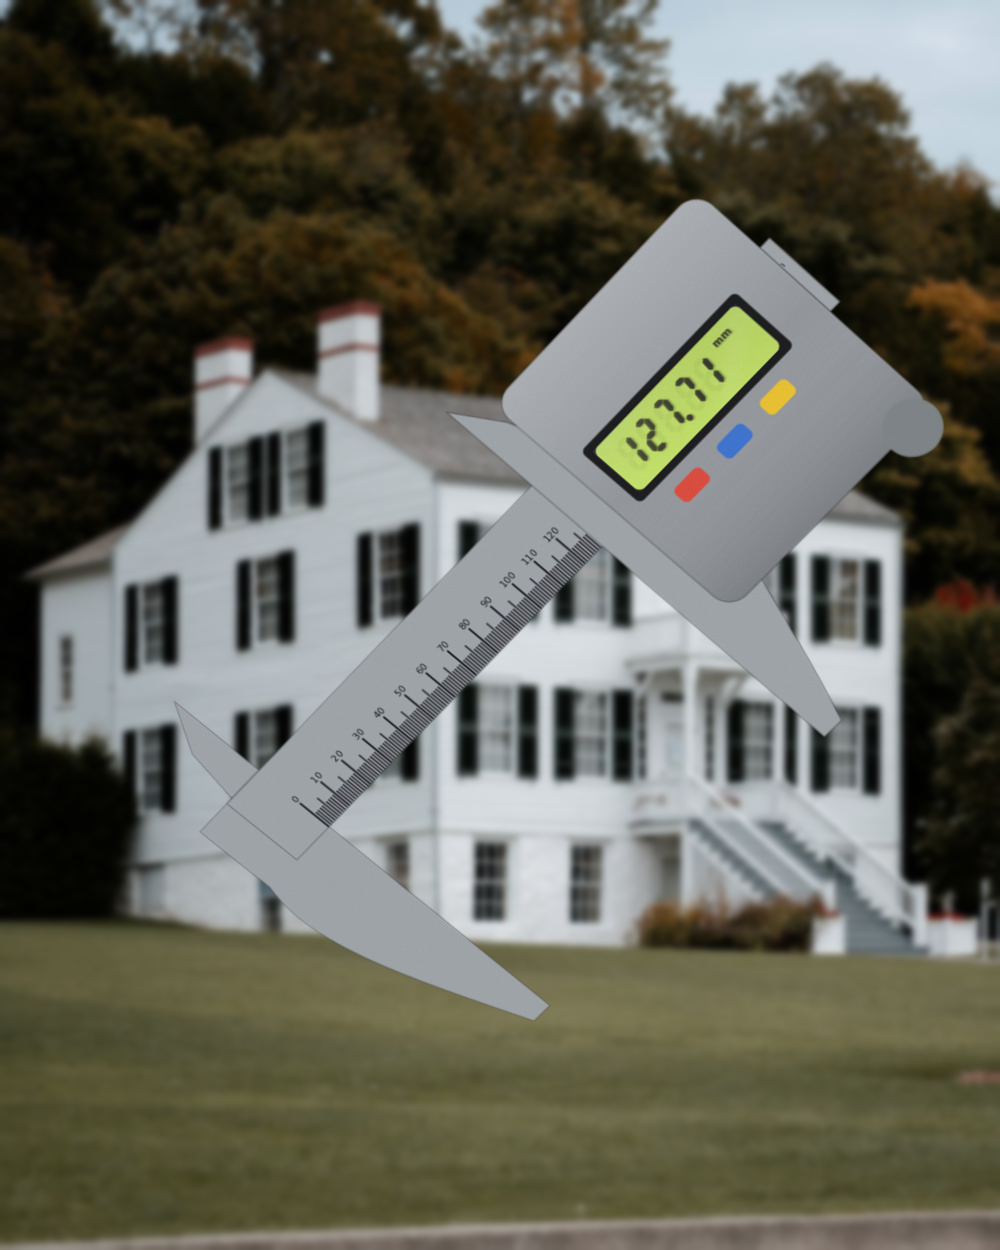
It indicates 127.71 mm
